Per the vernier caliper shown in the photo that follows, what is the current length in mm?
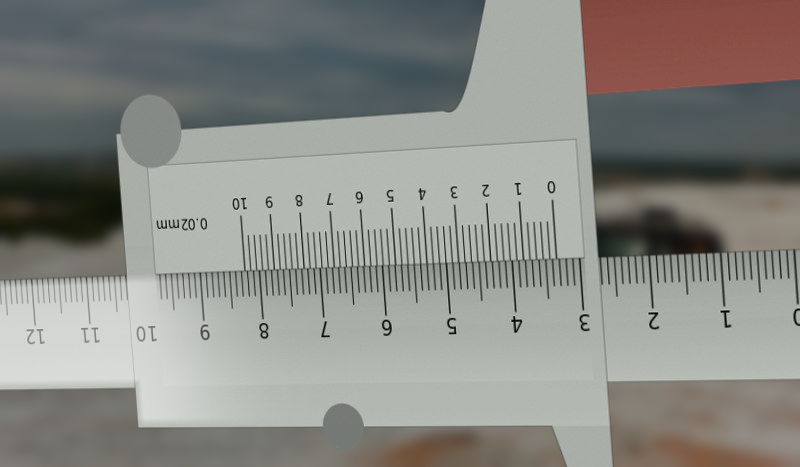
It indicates 33.4 mm
